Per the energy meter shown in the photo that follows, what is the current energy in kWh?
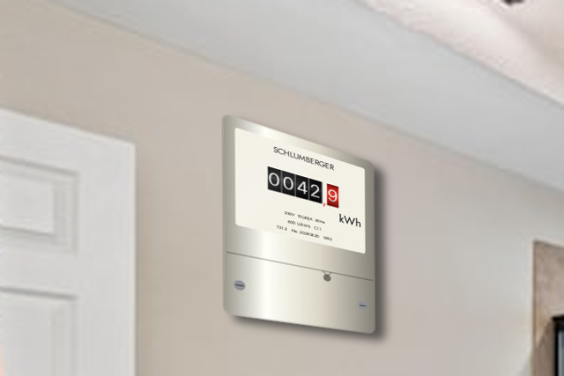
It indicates 42.9 kWh
